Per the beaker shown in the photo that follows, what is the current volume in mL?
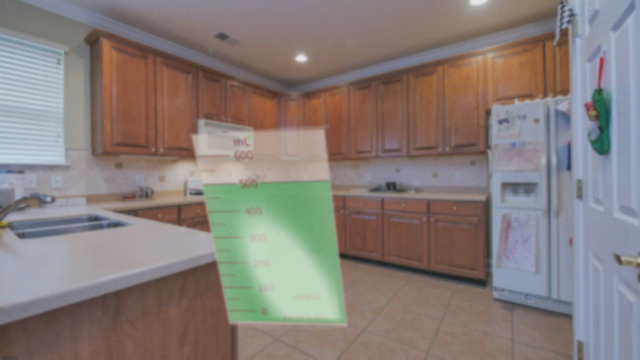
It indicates 500 mL
